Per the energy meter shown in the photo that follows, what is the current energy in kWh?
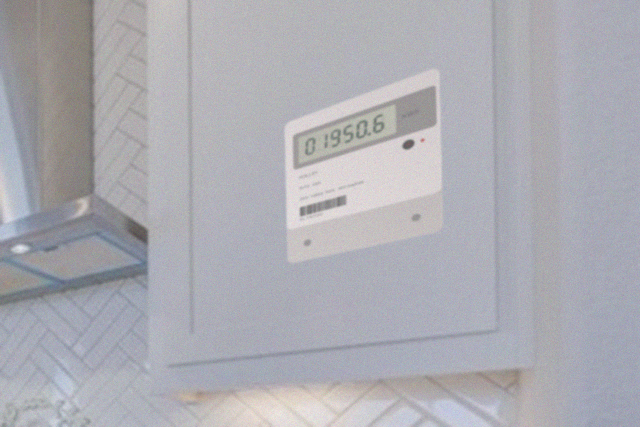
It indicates 1950.6 kWh
